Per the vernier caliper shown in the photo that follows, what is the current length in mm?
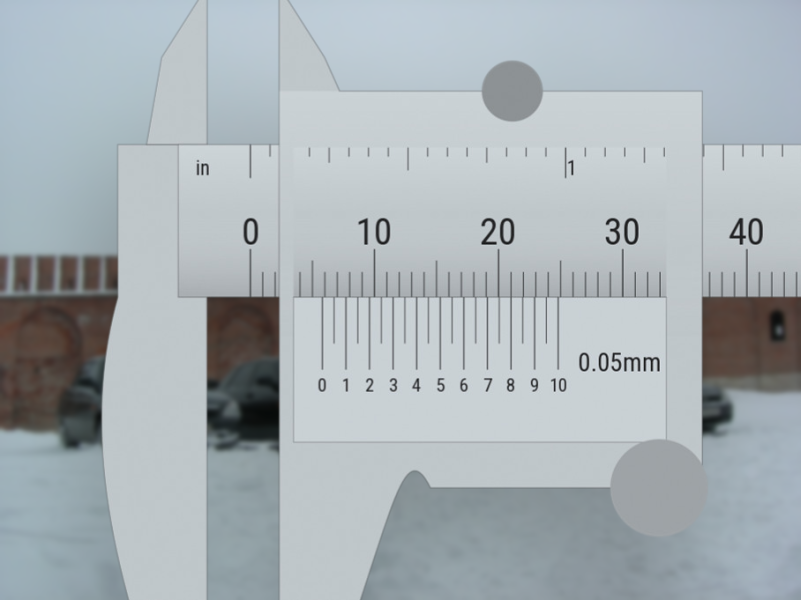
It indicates 5.8 mm
